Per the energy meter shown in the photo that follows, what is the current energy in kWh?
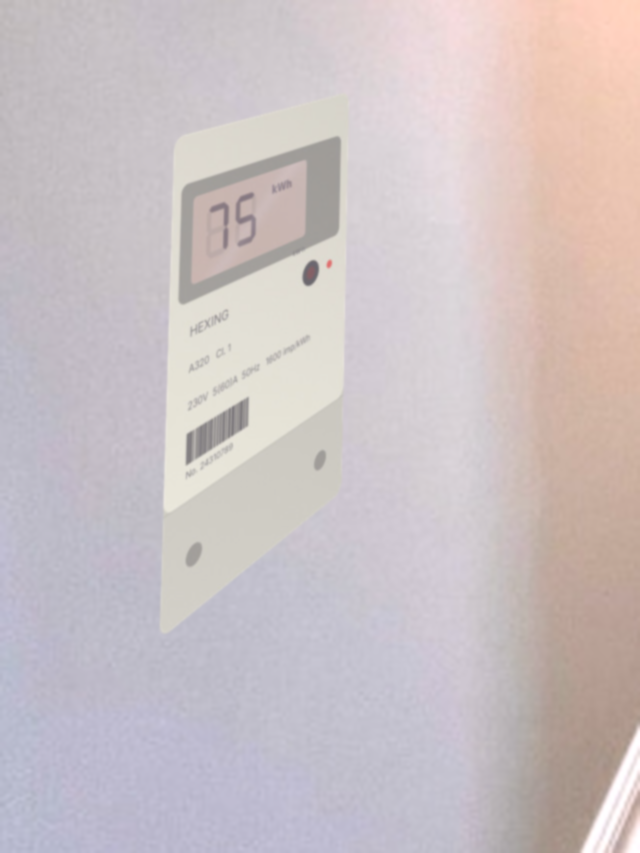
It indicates 75 kWh
